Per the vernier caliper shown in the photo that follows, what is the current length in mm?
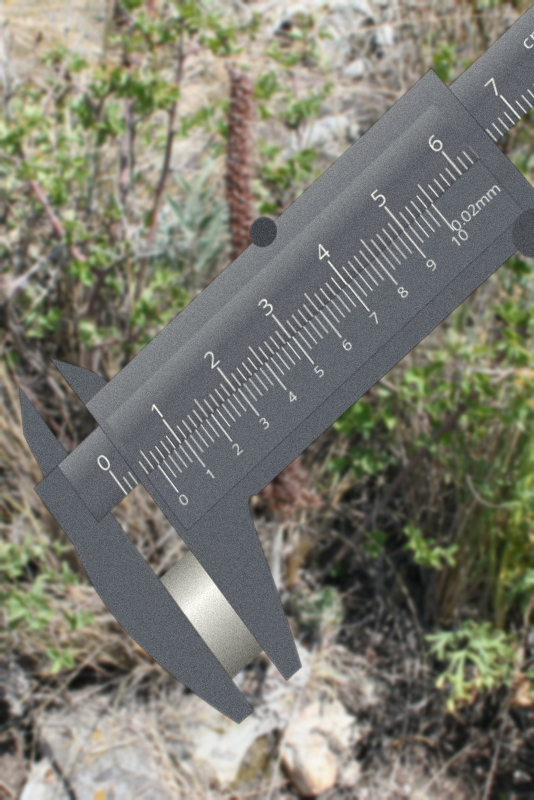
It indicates 5.8 mm
